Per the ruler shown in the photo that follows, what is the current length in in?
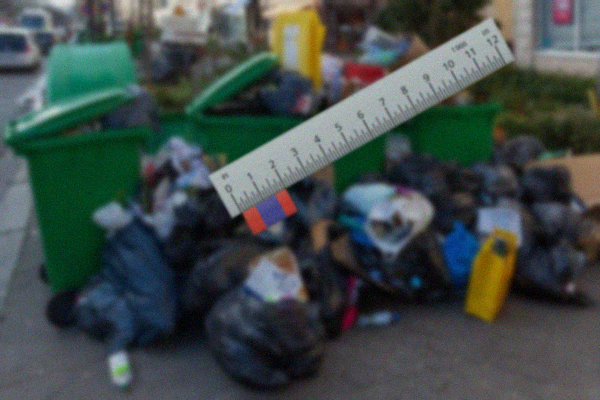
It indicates 2 in
